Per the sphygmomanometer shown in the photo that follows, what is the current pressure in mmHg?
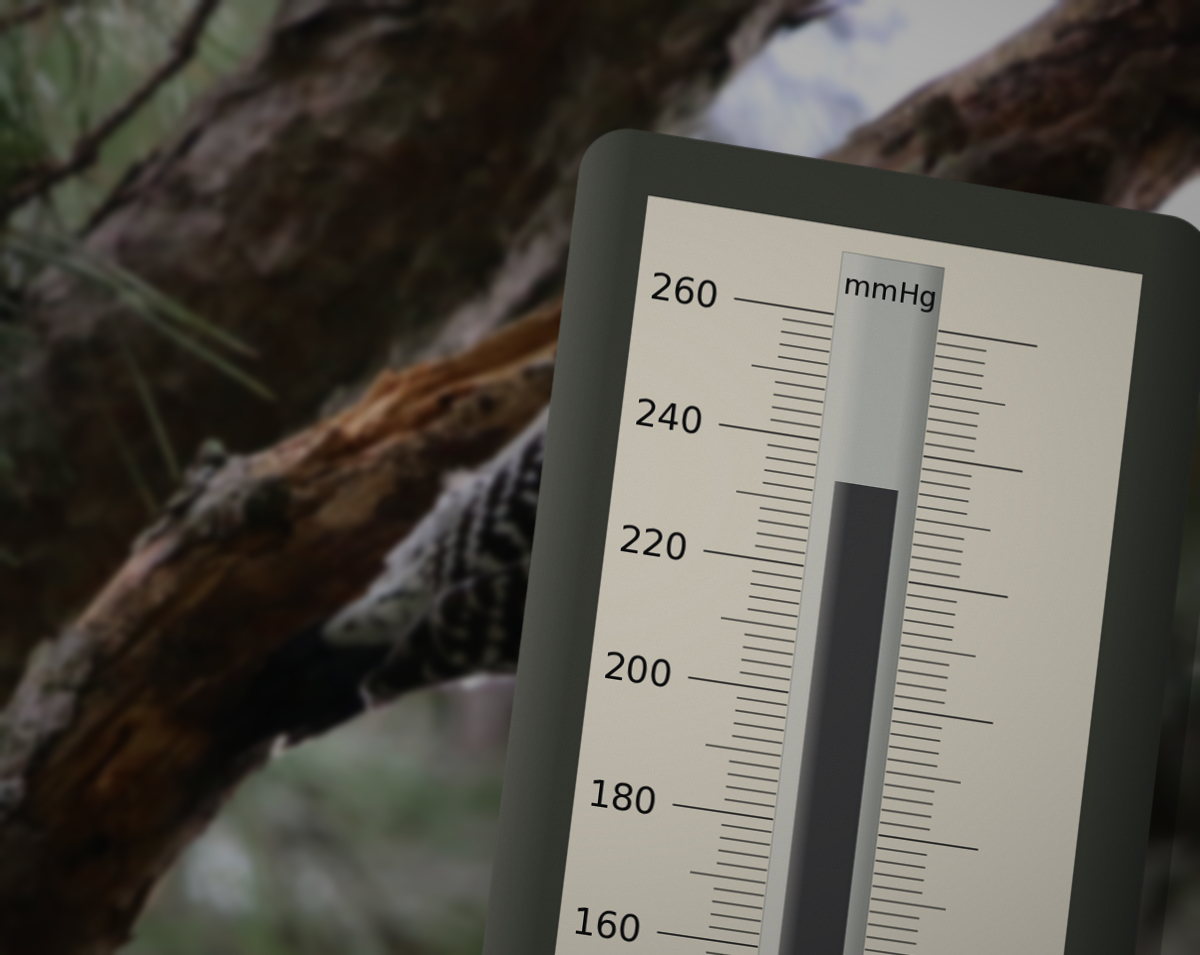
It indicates 234 mmHg
